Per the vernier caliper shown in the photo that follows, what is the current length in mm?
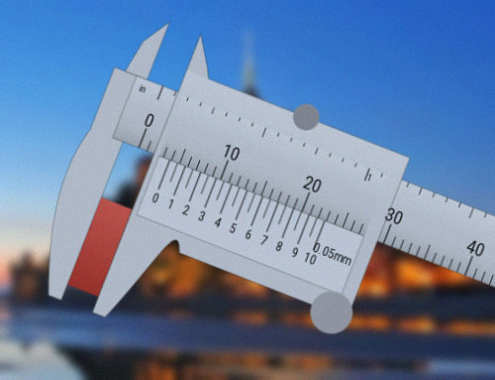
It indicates 3.8 mm
